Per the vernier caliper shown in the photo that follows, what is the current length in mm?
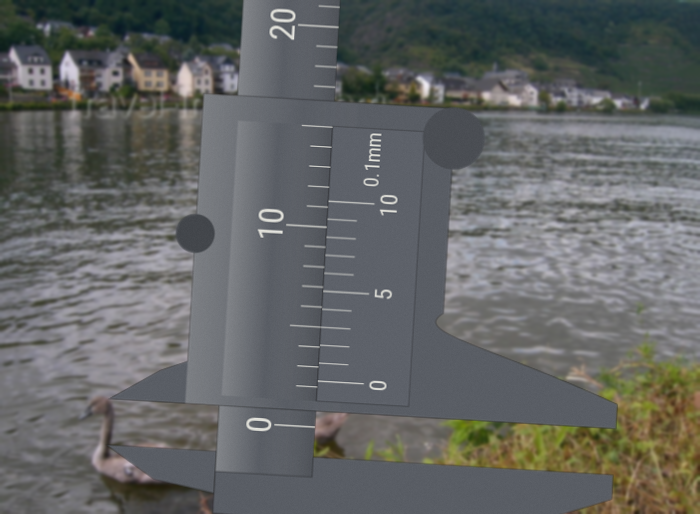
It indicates 2.3 mm
